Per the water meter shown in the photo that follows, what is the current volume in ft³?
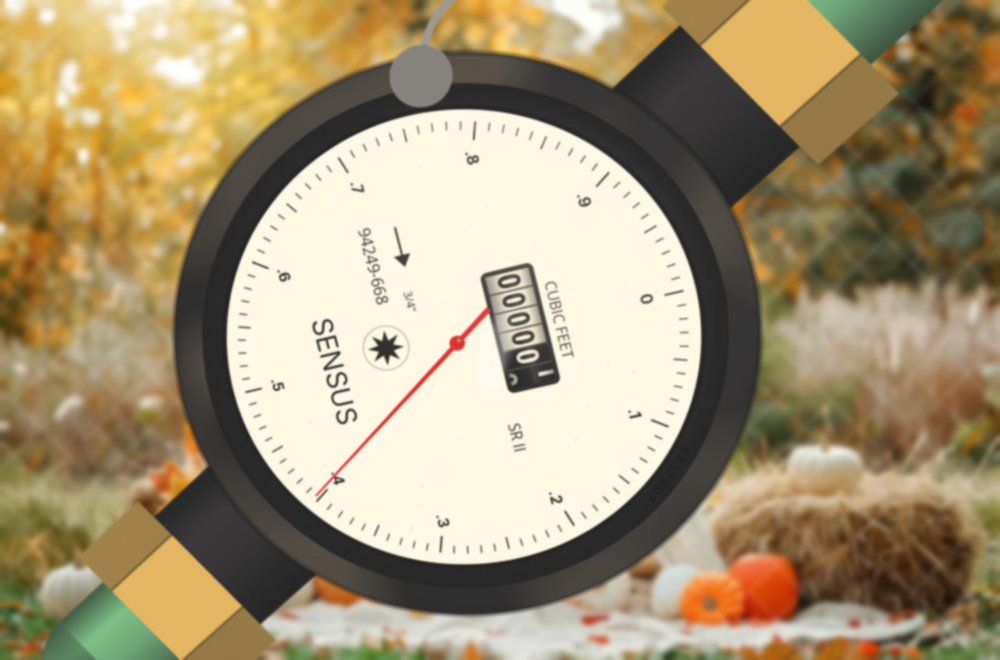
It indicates 1.40 ft³
